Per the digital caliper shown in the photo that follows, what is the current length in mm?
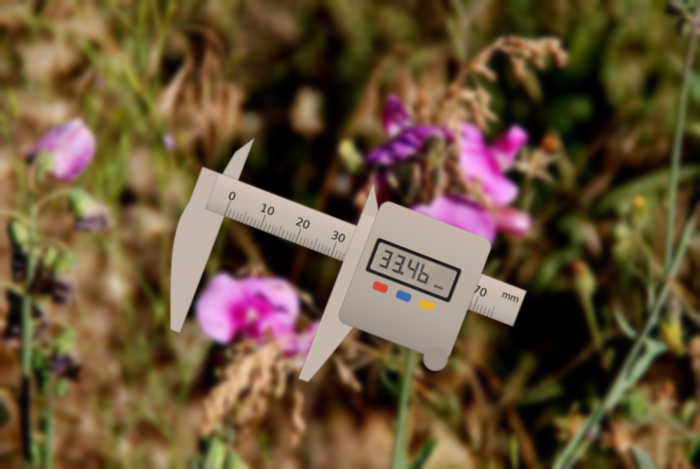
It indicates 33.46 mm
